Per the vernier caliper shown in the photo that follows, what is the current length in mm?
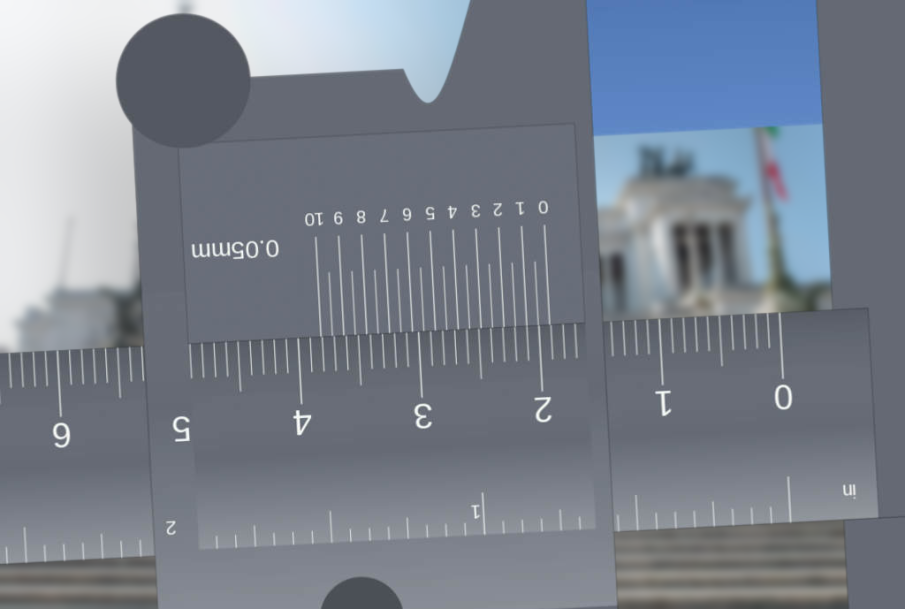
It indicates 19.1 mm
